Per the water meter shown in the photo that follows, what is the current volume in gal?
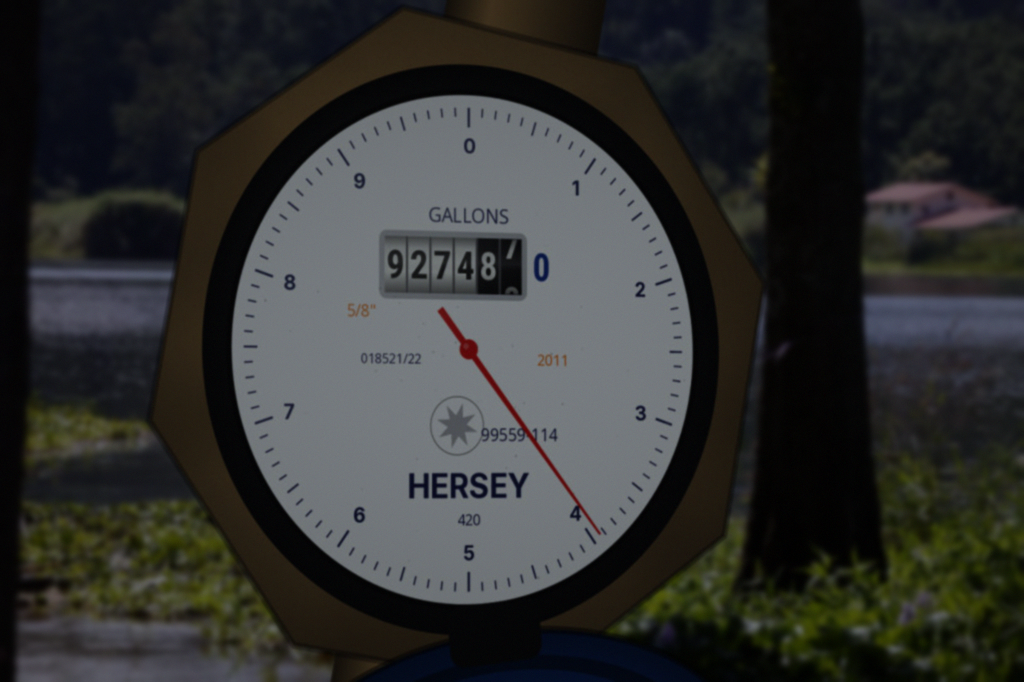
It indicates 9274873.9 gal
